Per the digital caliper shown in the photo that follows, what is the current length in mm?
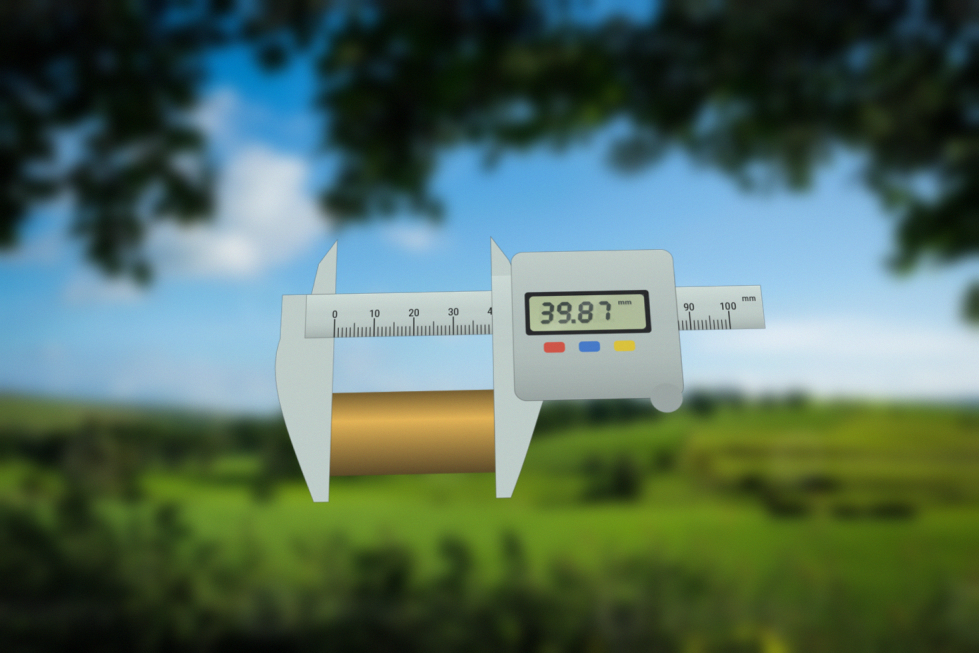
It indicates 39.87 mm
